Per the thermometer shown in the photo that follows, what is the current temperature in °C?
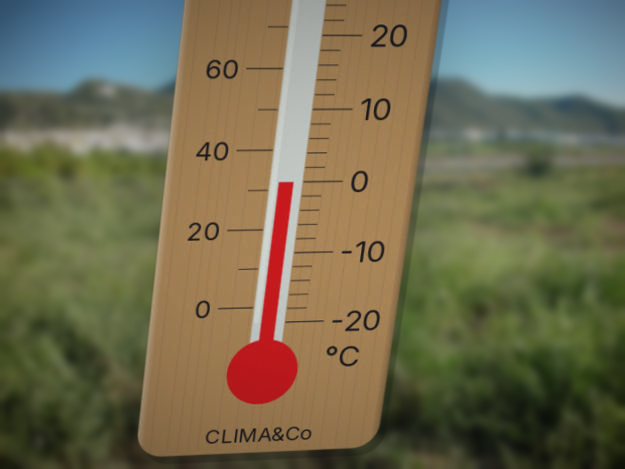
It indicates 0 °C
